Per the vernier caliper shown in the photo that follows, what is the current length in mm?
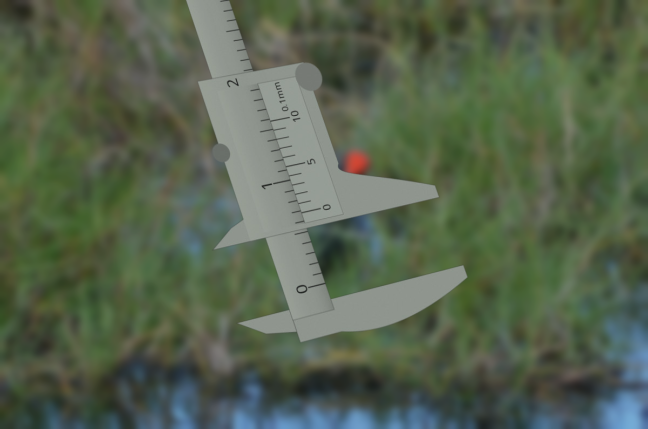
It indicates 6.8 mm
